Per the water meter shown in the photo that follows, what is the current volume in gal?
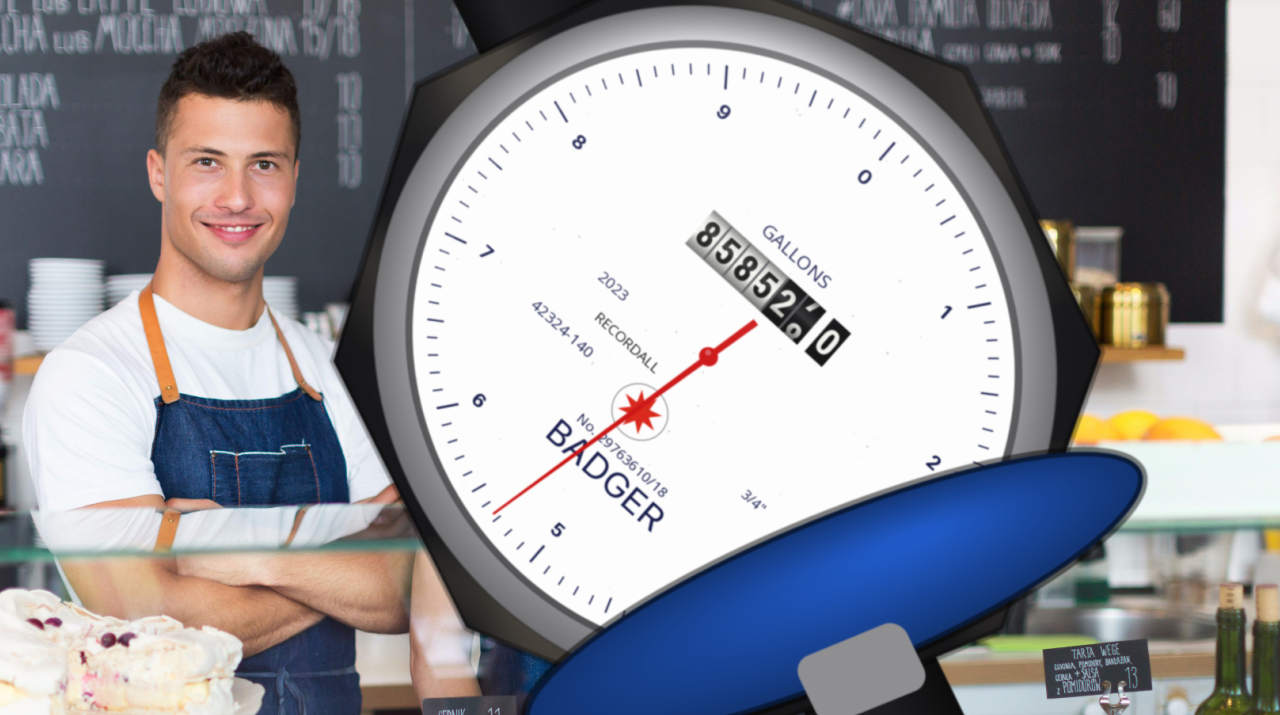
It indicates 8585275.3 gal
